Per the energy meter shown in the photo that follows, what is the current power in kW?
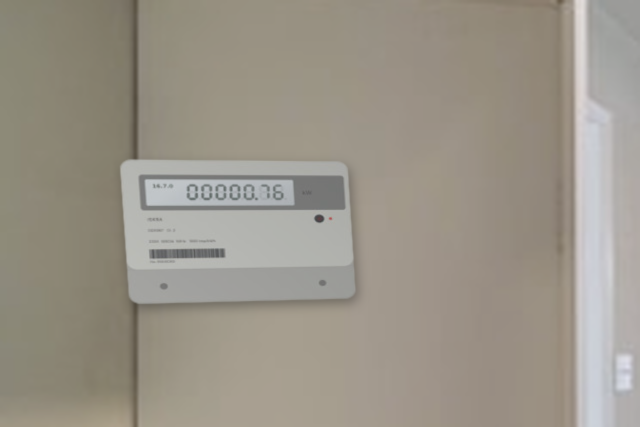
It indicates 0.76 kW
